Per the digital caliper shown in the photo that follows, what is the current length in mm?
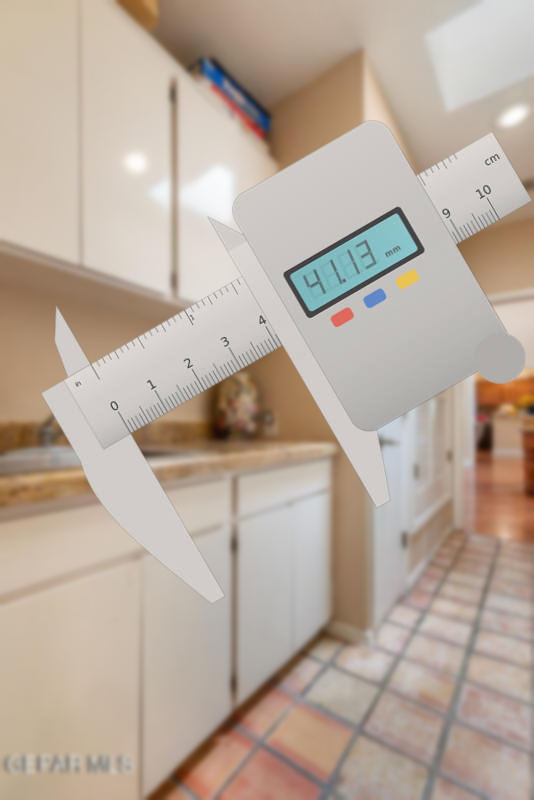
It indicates 41.13 mm
